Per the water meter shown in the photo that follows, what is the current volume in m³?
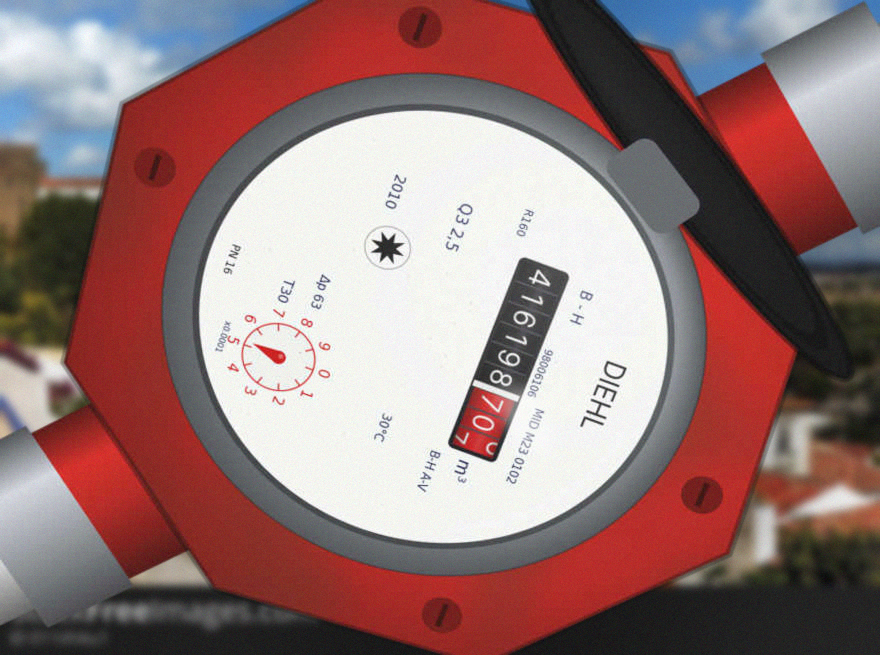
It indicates 416198.7065 m³
